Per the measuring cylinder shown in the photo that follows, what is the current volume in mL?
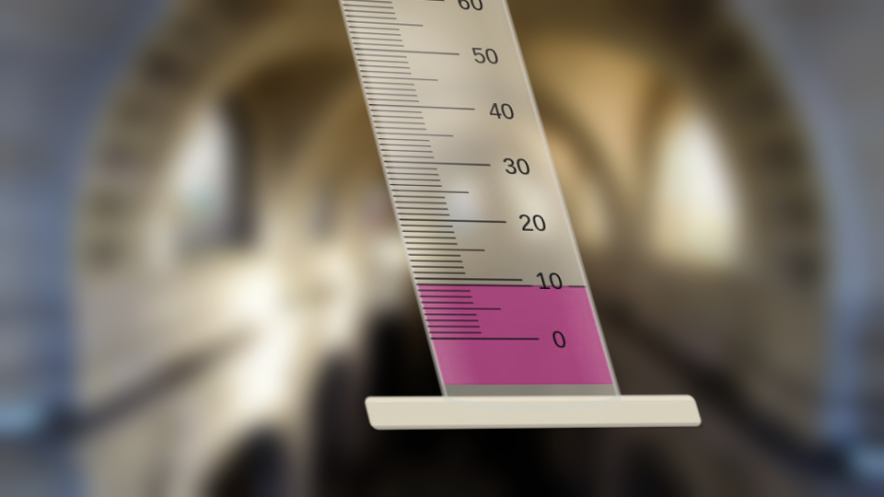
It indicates 9 mL
